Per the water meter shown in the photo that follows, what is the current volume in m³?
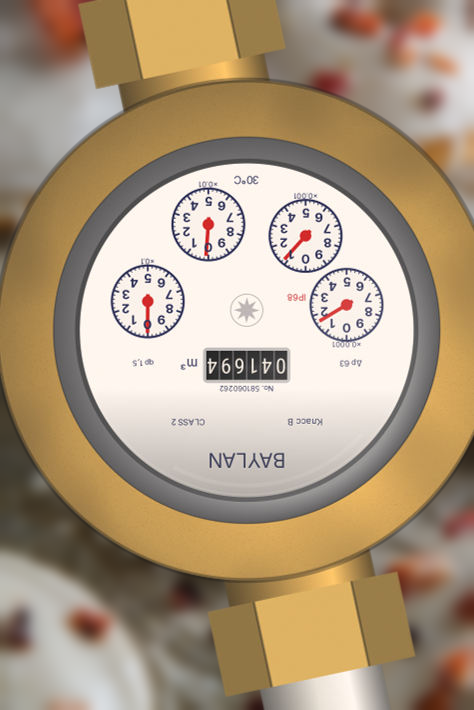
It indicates 41694.0011 m³
